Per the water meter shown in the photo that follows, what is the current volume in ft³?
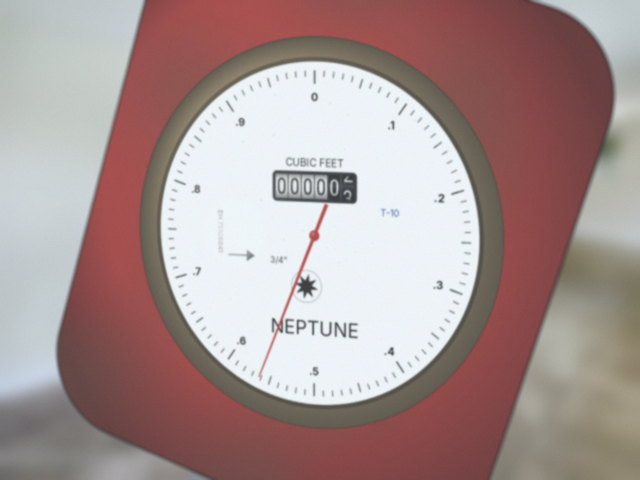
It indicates 2.56 ft³
